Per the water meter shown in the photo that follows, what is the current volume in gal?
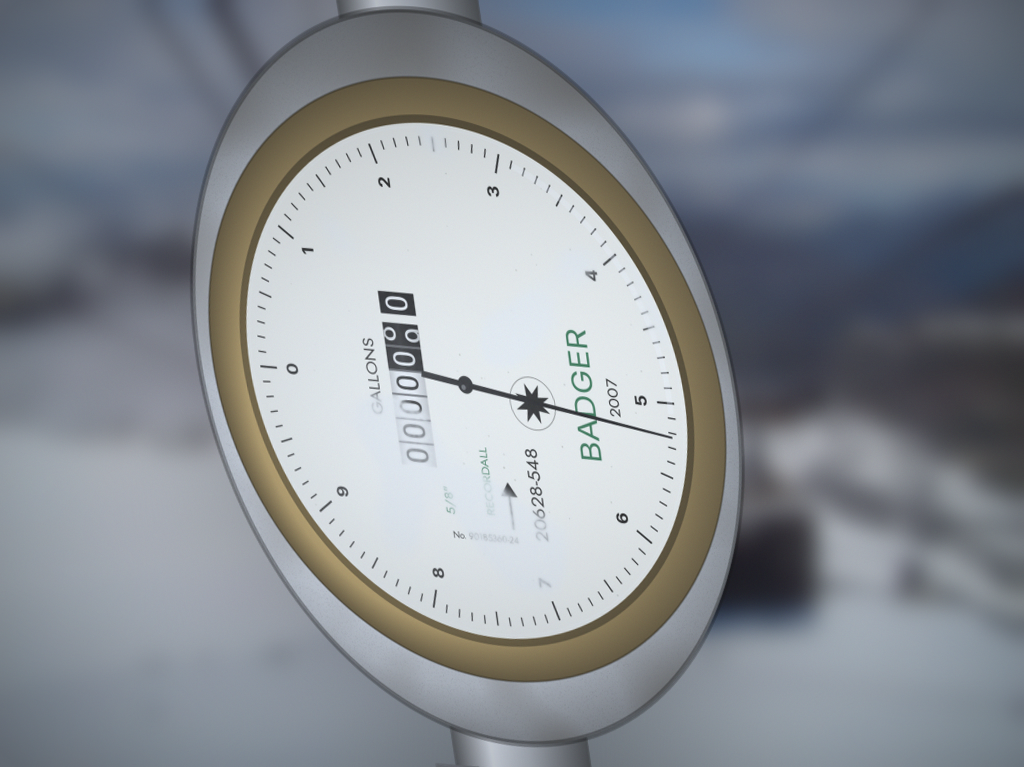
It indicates 85.2 gal
